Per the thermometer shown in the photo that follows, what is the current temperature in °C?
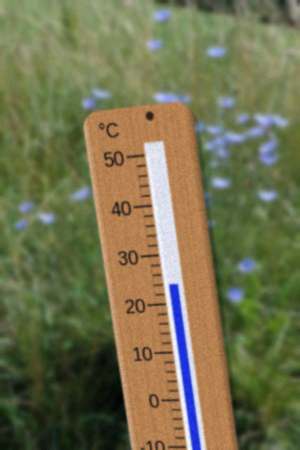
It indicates 24 °C
